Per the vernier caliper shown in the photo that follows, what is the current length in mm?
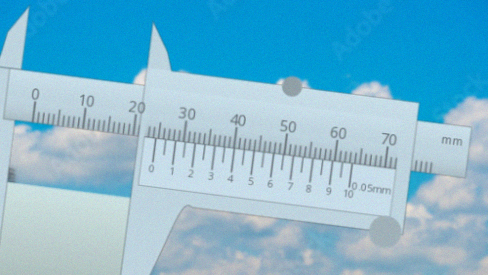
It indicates 24.5 mm
